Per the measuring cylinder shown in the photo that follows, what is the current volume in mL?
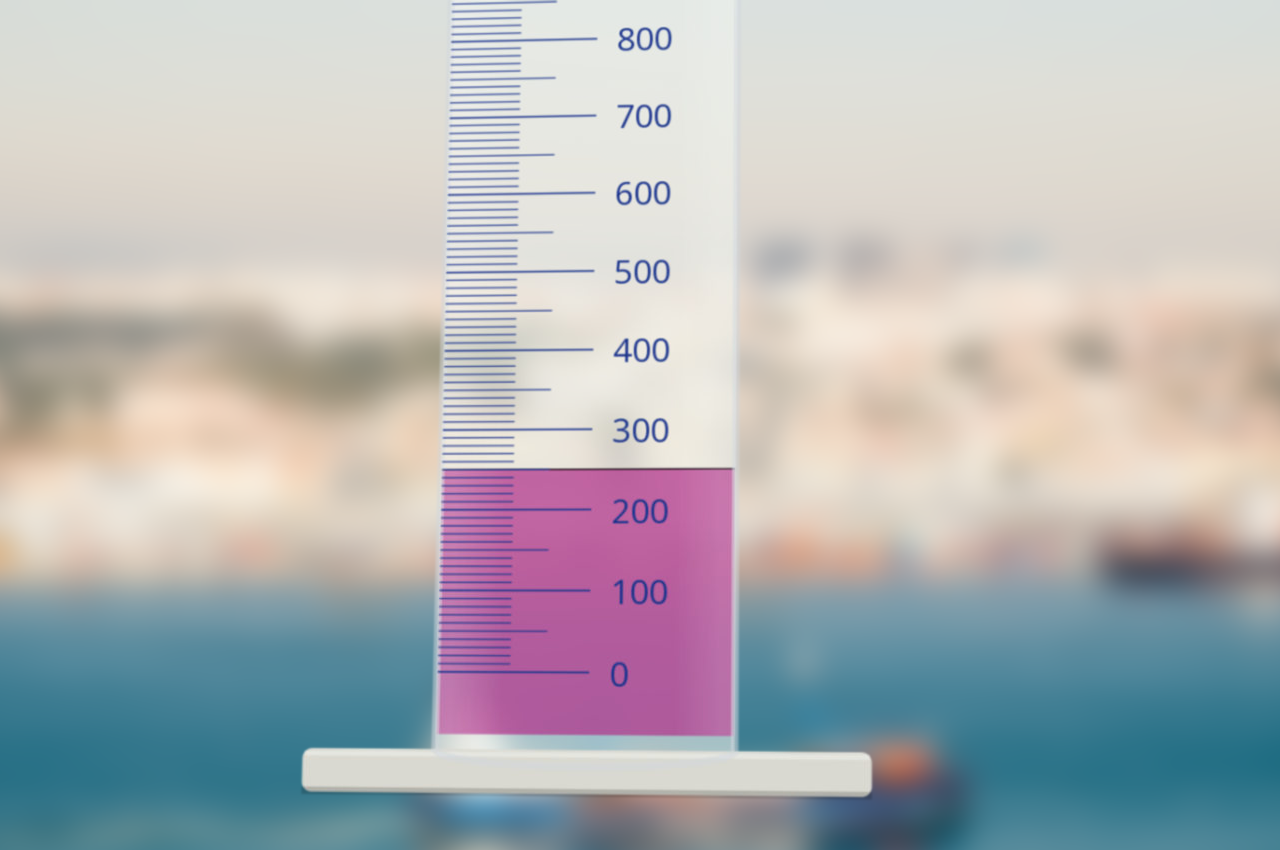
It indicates 250 mL
